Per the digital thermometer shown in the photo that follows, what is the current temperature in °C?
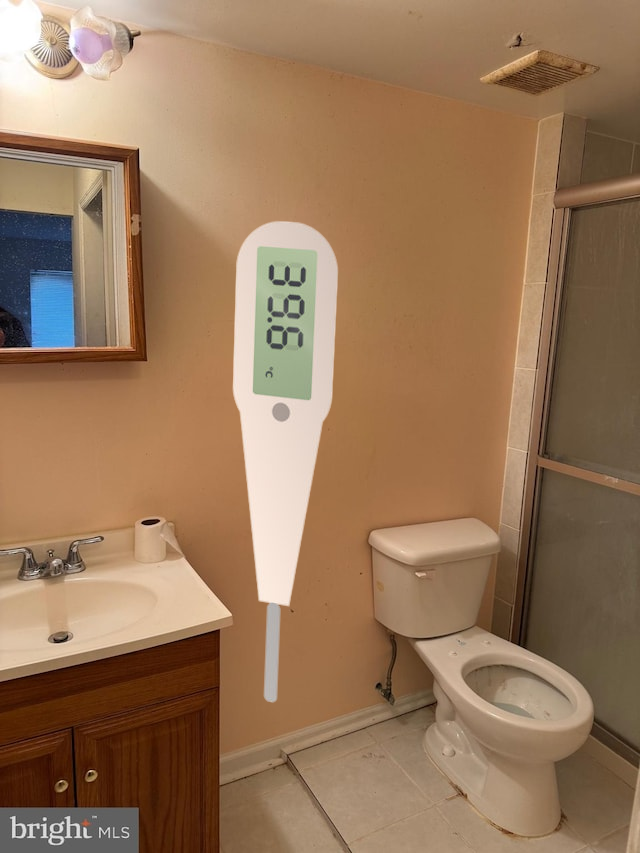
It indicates 39.6 °C
